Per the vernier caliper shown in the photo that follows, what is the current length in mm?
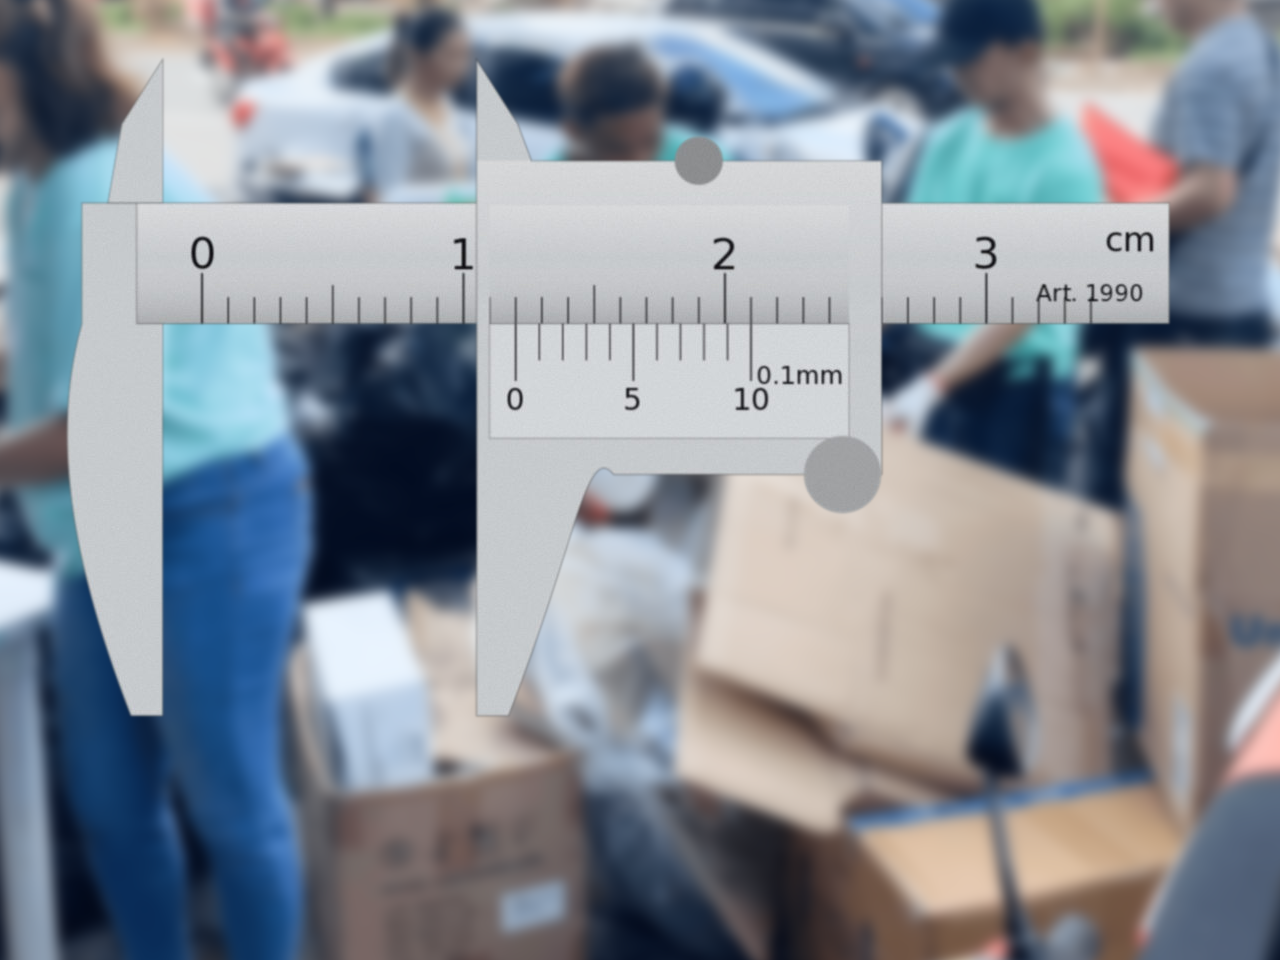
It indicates 12.0 mm
